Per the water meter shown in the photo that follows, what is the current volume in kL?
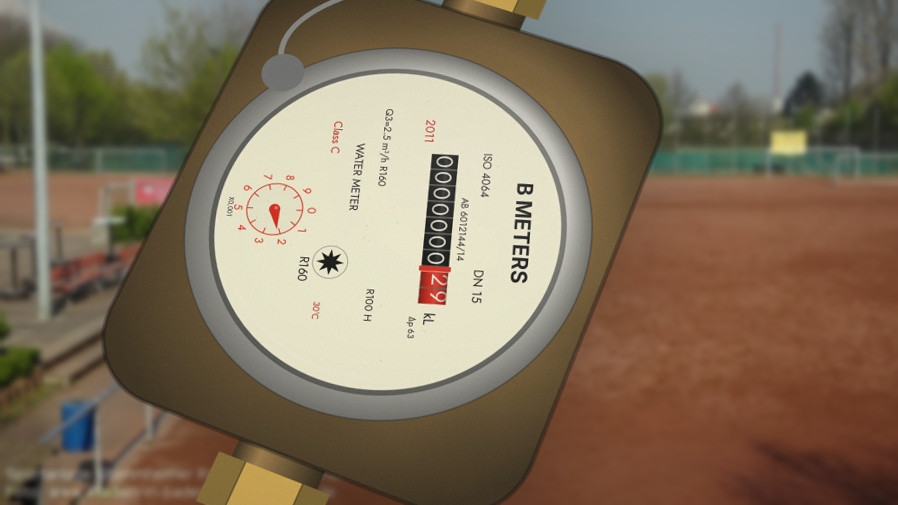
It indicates 0.292 kL
